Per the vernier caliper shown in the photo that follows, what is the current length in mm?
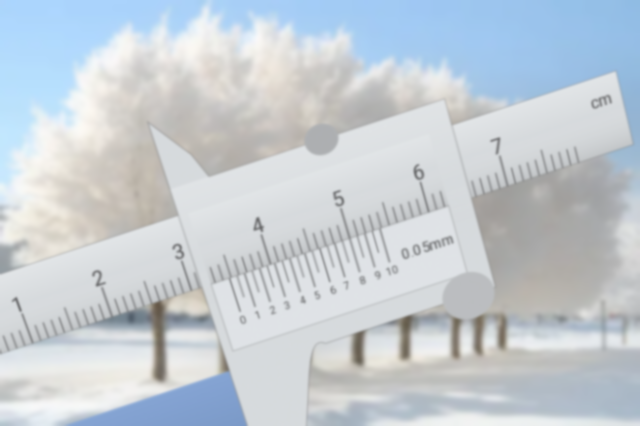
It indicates 34.8 mm
